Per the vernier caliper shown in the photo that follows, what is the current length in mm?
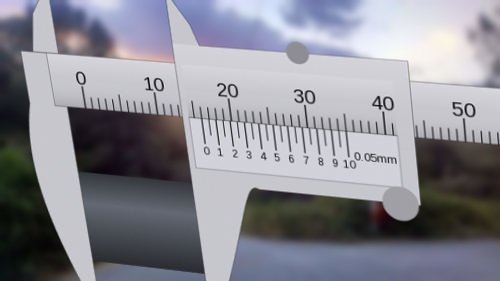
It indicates 16.0 mm
